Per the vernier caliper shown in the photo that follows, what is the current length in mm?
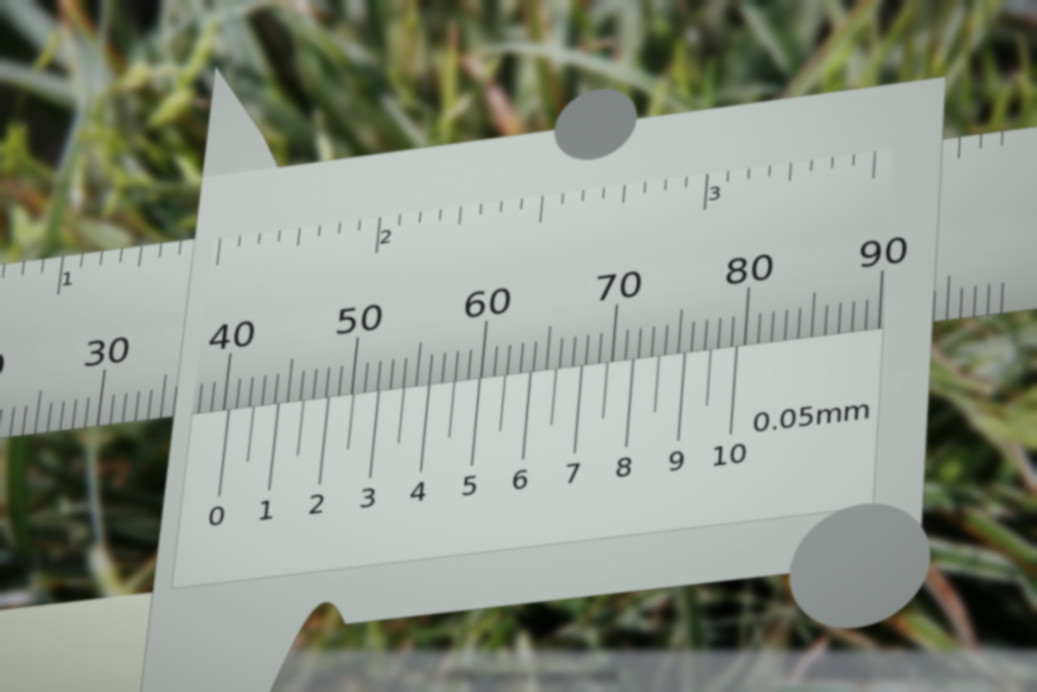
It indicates 40.4 mm
